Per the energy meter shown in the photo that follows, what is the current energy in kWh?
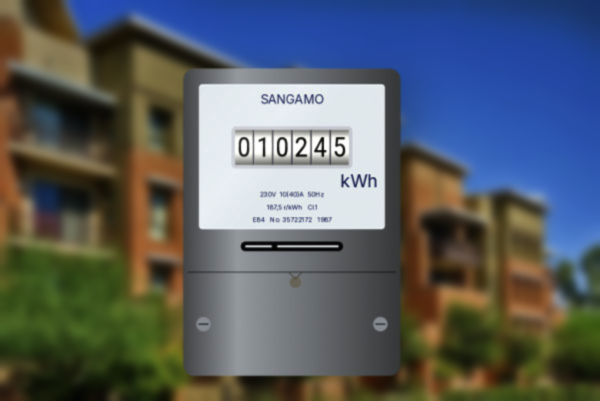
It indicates 10245 kWh
